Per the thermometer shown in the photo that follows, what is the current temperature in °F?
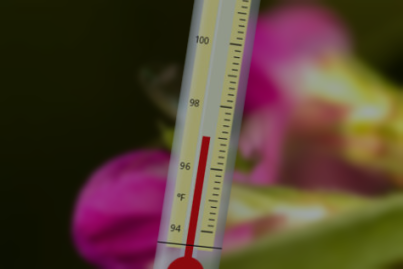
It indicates 97 °F
